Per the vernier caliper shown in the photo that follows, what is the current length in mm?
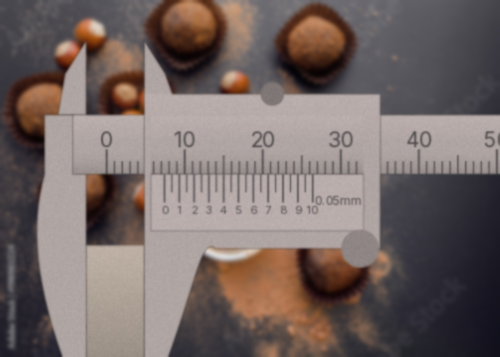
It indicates 7.4 mm
